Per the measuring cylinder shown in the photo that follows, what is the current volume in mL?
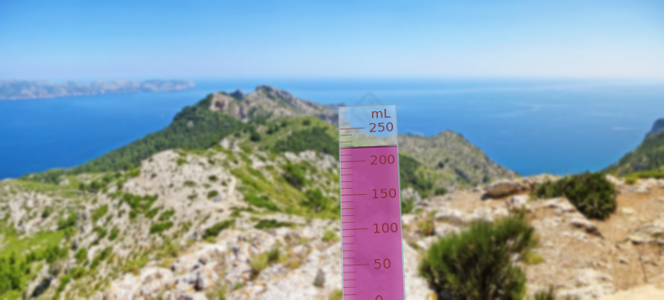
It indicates 220 mL
